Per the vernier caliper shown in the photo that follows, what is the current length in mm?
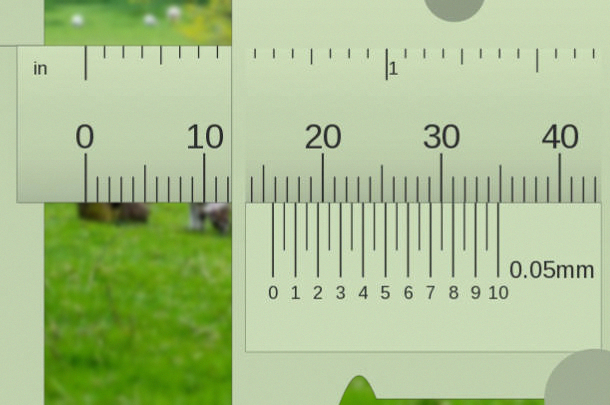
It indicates 15.8 mm
